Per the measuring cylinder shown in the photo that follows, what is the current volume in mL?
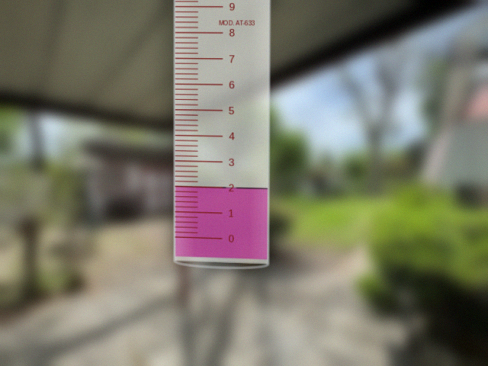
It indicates 2 mL
